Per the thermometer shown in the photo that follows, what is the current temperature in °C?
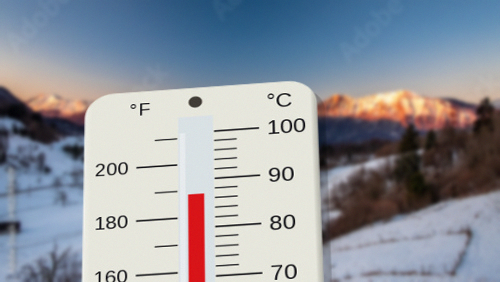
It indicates 87 °C
